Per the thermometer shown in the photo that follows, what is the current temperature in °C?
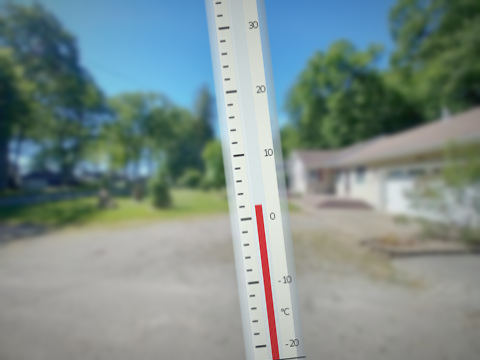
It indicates 2 °C
